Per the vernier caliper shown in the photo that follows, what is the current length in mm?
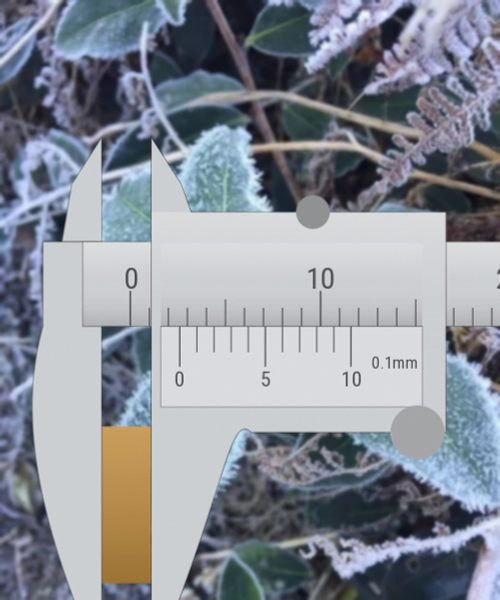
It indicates 2.6 mm
